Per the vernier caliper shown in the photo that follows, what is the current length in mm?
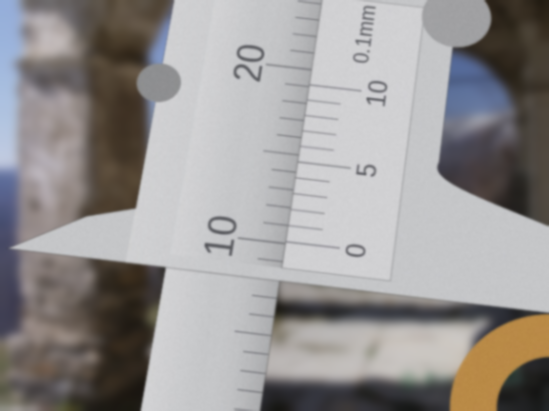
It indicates 10.1 mm
